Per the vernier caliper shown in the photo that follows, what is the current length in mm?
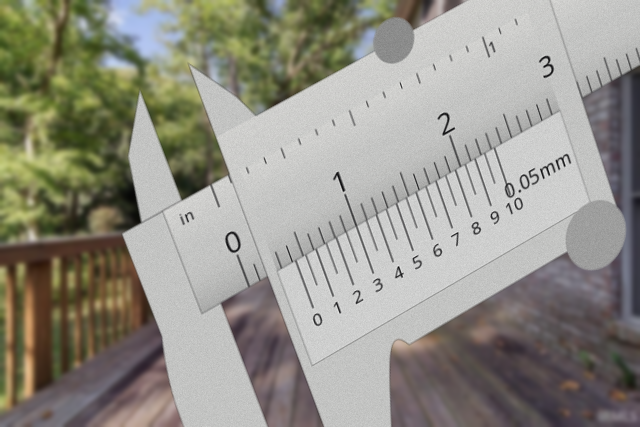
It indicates 4.3 mm
